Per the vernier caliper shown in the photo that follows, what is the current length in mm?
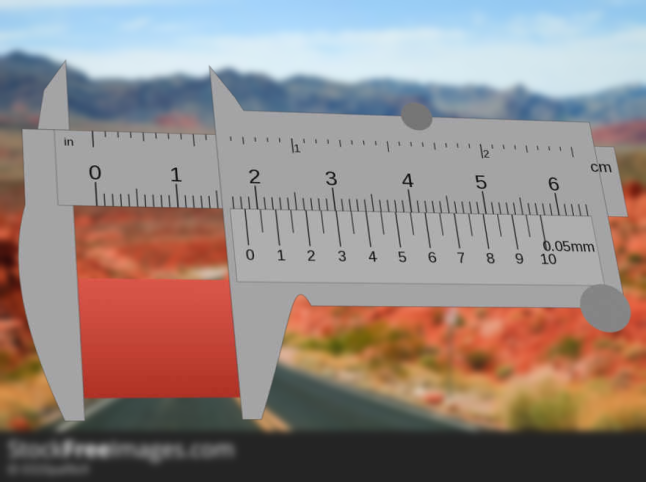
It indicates 18.4 mm
